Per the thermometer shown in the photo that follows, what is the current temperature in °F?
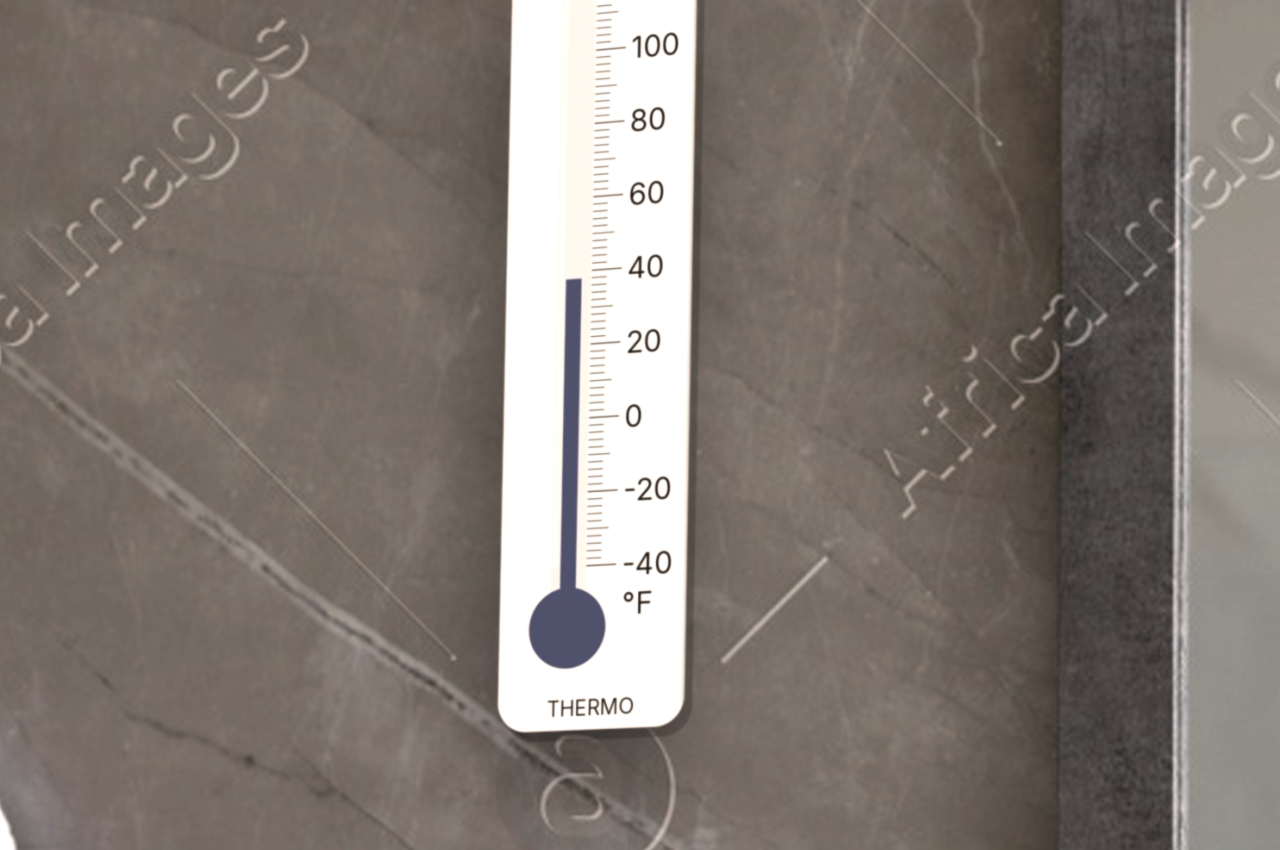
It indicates 38 °F
